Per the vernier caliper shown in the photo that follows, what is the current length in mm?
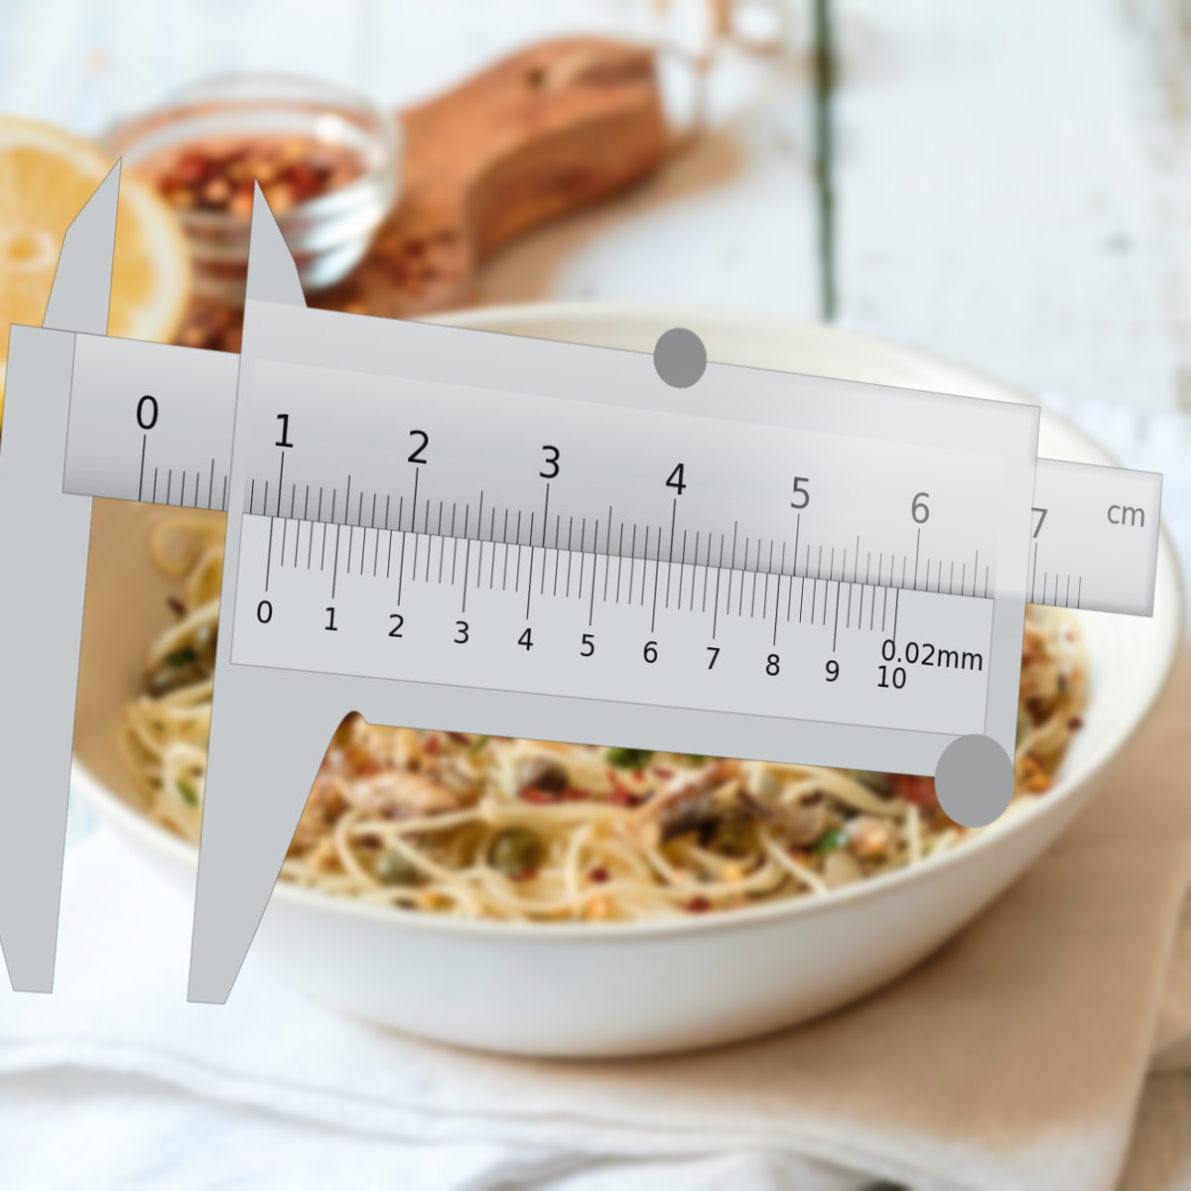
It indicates 9.6 mm
